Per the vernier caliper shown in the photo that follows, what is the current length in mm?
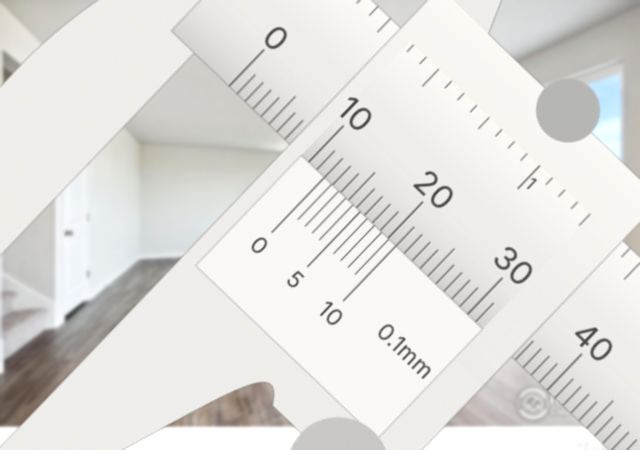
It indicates 12.0 mm
